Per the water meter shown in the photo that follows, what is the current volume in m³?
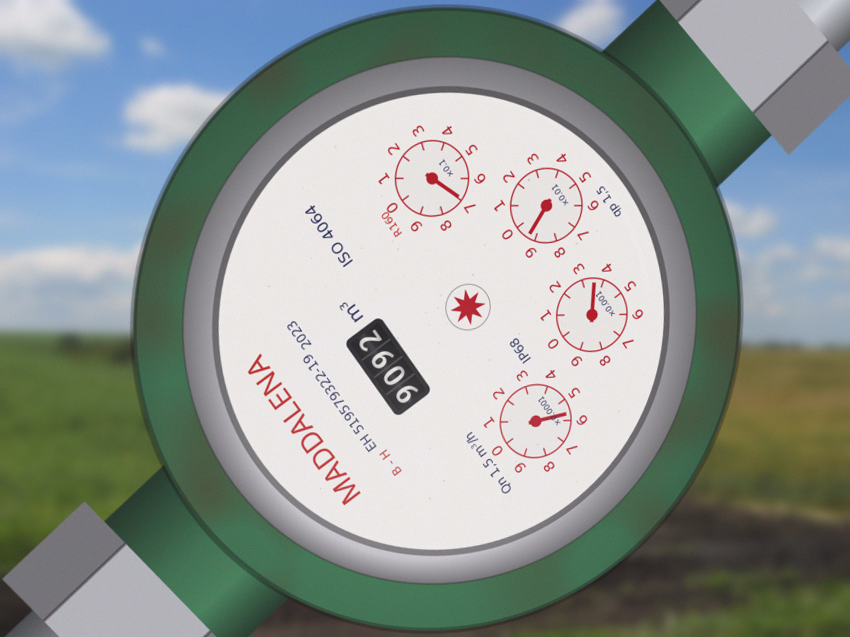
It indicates 9092.6935 m³
